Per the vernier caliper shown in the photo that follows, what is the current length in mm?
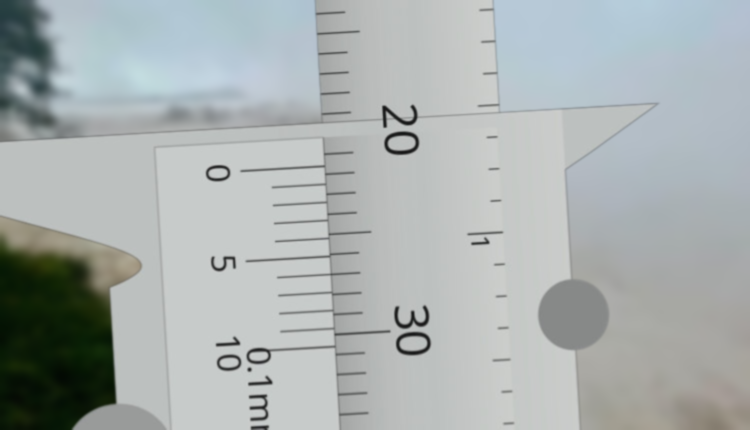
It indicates 21.6 mm
